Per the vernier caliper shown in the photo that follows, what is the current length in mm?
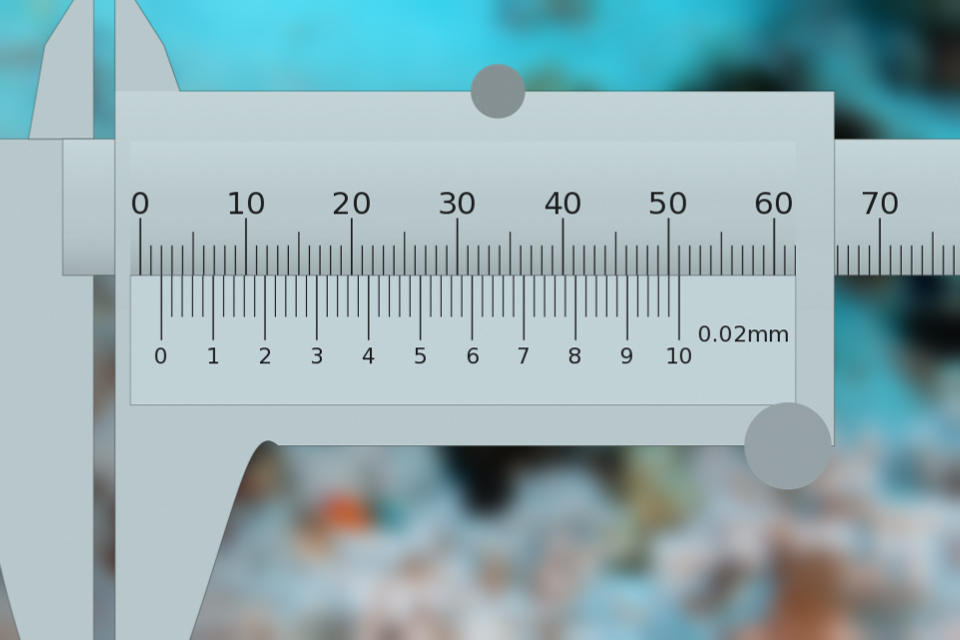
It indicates 2.0 mm
